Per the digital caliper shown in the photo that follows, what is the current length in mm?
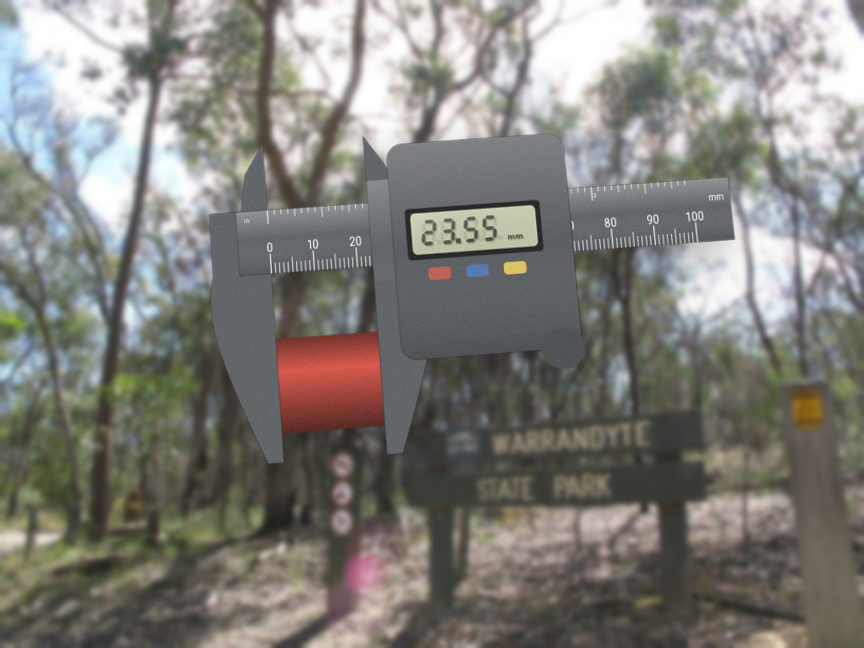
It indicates 23.55 mm
